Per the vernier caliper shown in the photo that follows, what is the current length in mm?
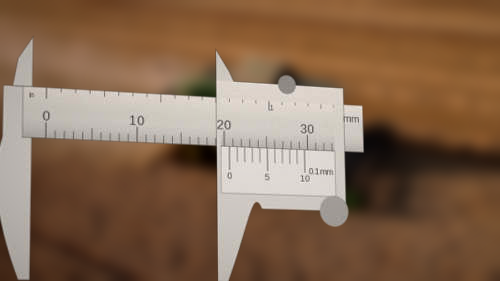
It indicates 20.6 mm
